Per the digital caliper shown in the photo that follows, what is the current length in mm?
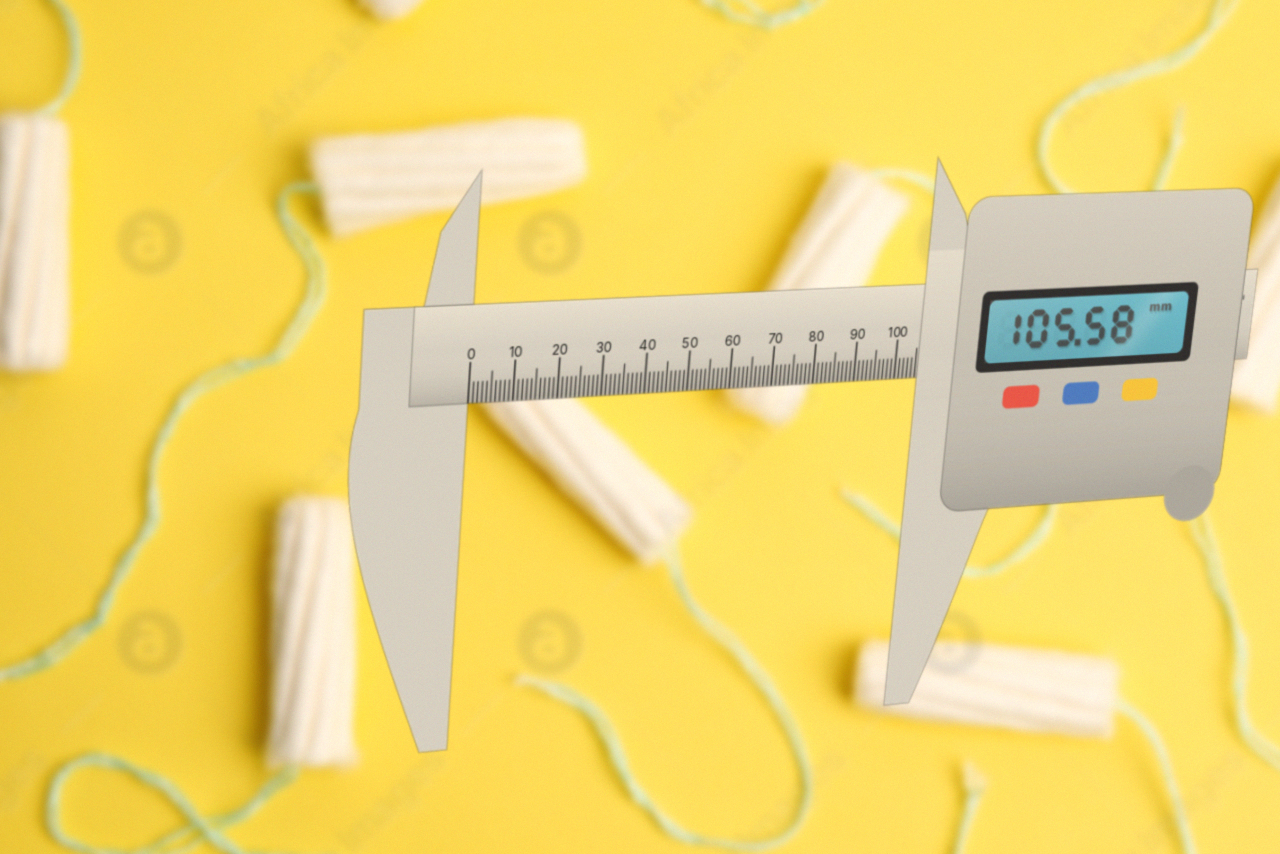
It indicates 105.58 mm
